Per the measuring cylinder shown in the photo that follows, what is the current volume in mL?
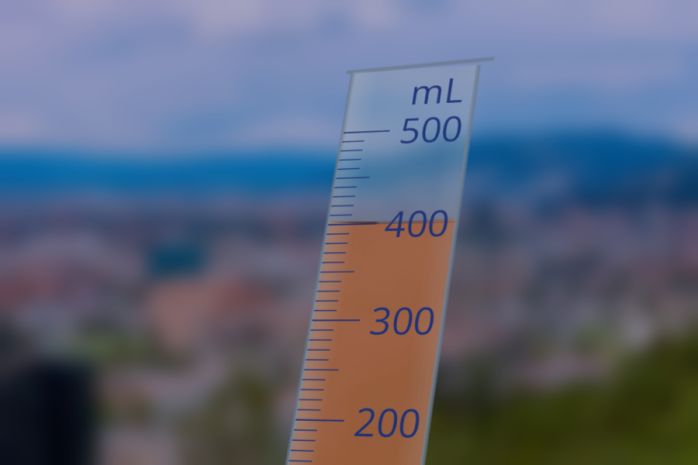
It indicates 400 mL
